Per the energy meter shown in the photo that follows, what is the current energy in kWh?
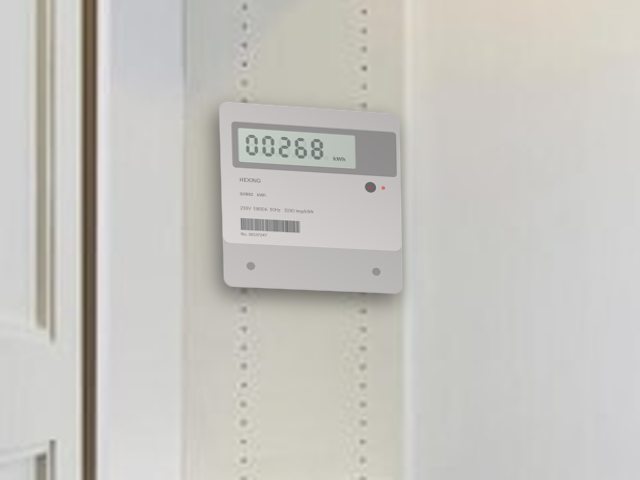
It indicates 268 kWh
